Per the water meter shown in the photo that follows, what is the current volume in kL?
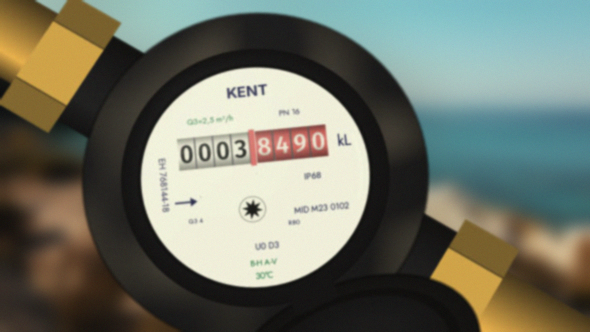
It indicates 3.8490 kL
